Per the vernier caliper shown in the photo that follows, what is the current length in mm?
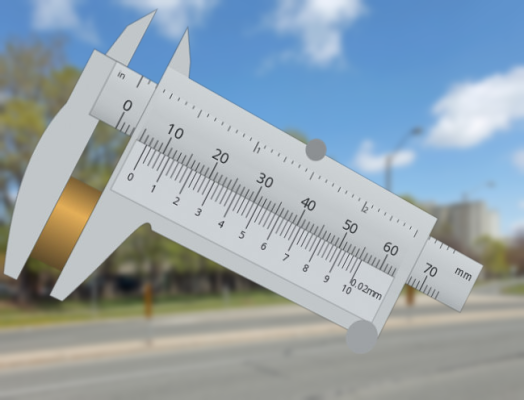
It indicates 6.5 mm
